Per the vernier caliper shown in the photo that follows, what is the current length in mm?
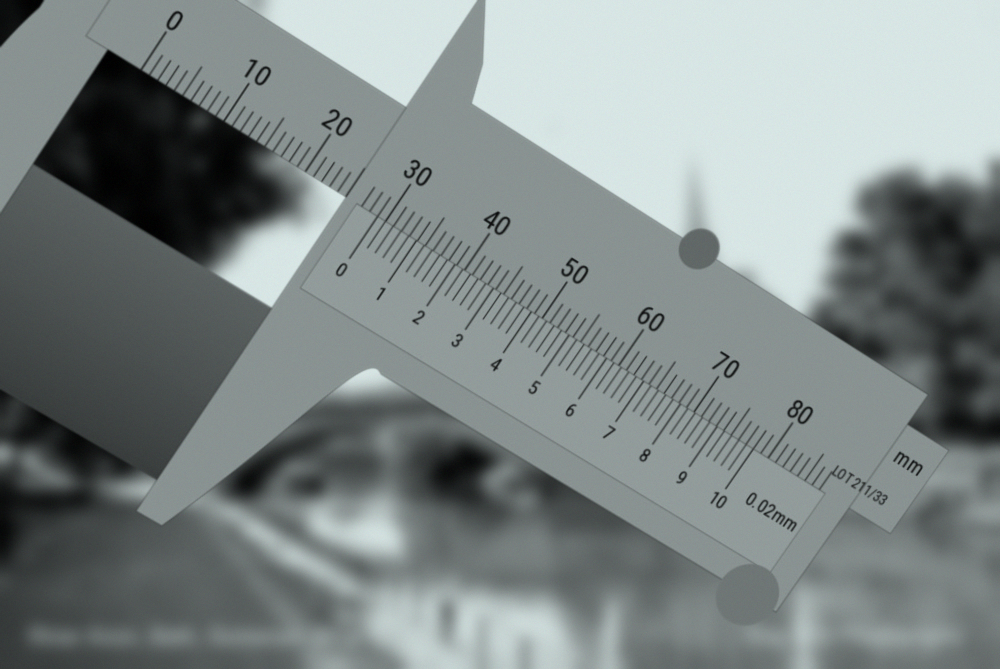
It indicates 29.0 mm
